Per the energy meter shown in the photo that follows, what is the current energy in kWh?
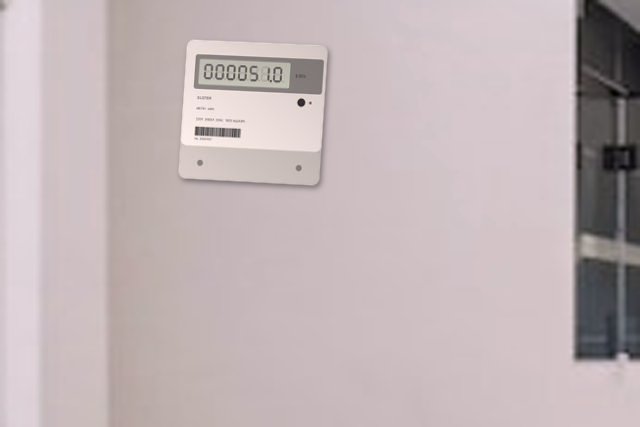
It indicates 51.0 kWh
